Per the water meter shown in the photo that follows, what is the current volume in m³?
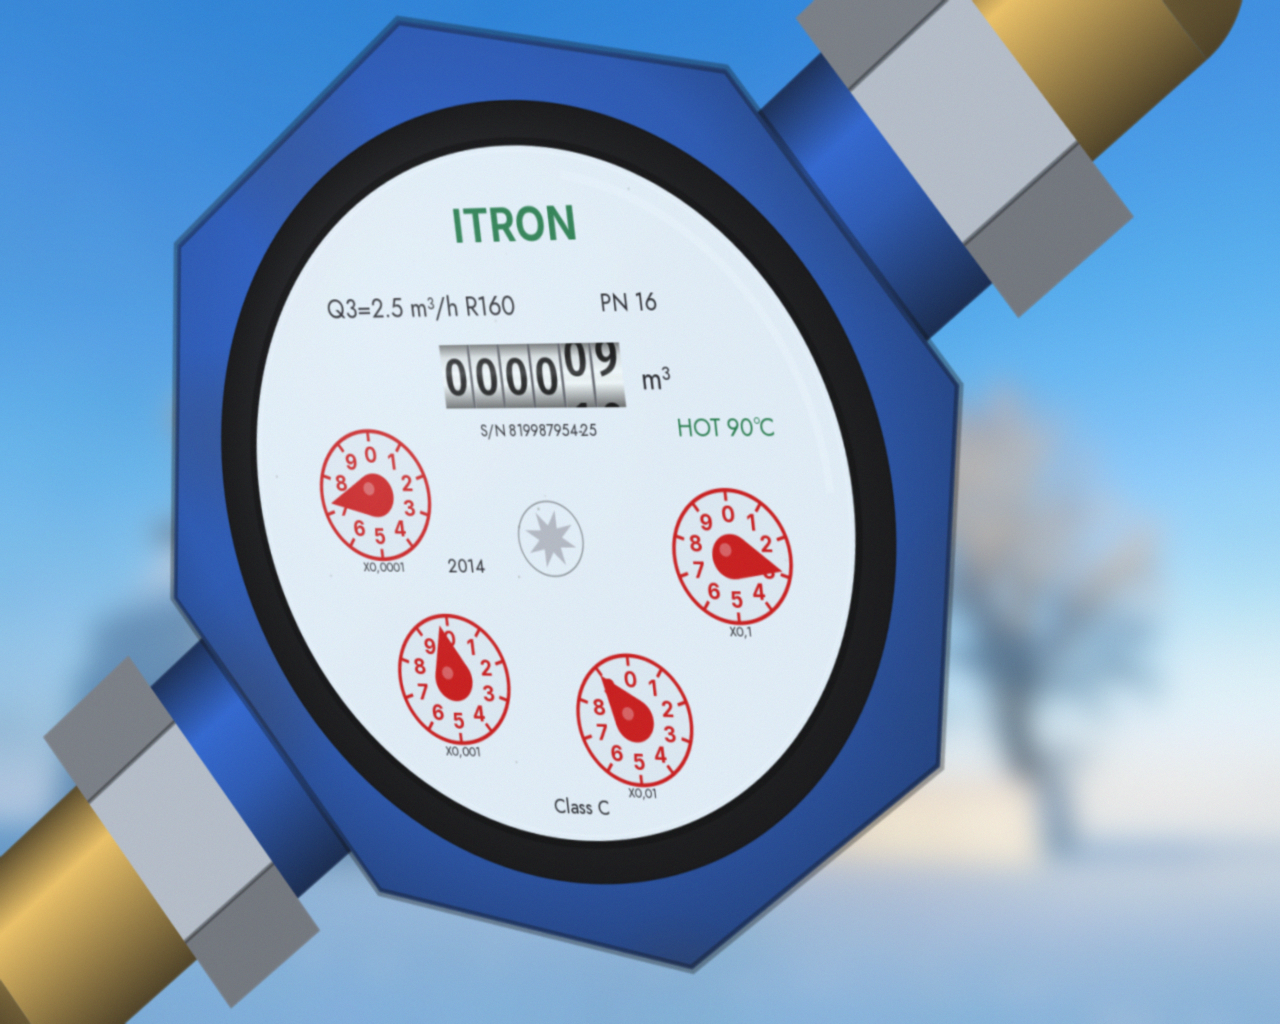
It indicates 9.2897 m³
